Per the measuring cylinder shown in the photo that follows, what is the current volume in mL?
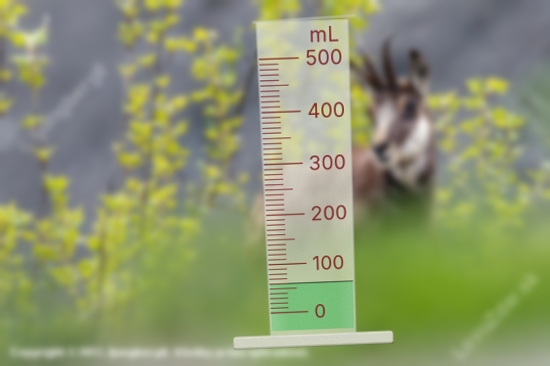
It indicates 60 mL
